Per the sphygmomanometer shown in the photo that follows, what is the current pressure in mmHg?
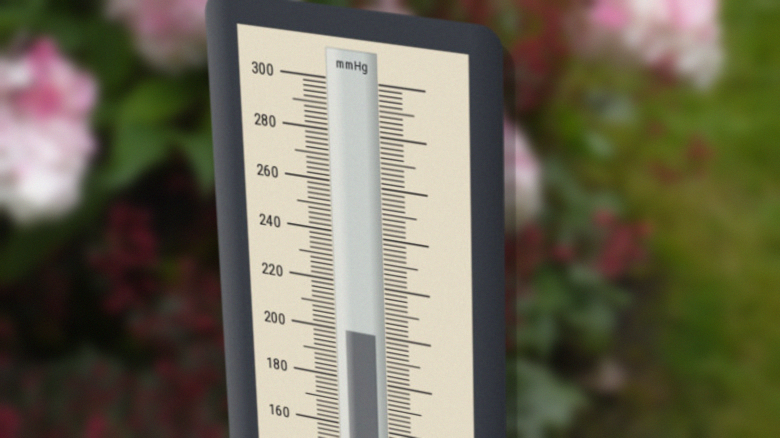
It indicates 200 mmHg
